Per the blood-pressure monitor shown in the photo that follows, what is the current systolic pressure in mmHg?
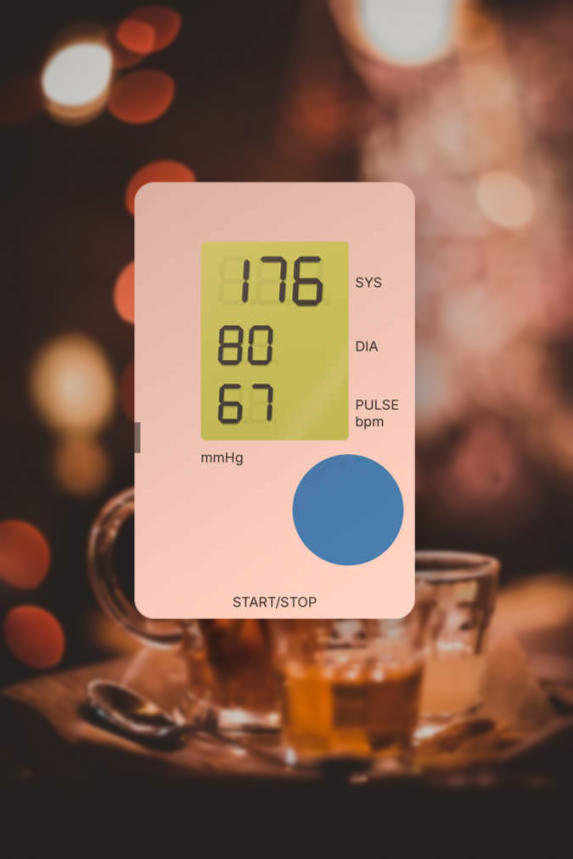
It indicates 176 mmHg
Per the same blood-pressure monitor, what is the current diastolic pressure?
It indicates 80 mmHg
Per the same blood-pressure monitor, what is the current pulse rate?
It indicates 67 bpm
